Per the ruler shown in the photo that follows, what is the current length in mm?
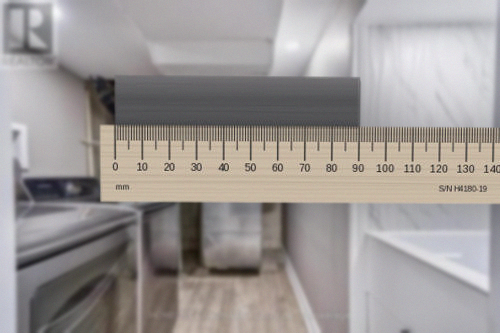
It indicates 90 mm
